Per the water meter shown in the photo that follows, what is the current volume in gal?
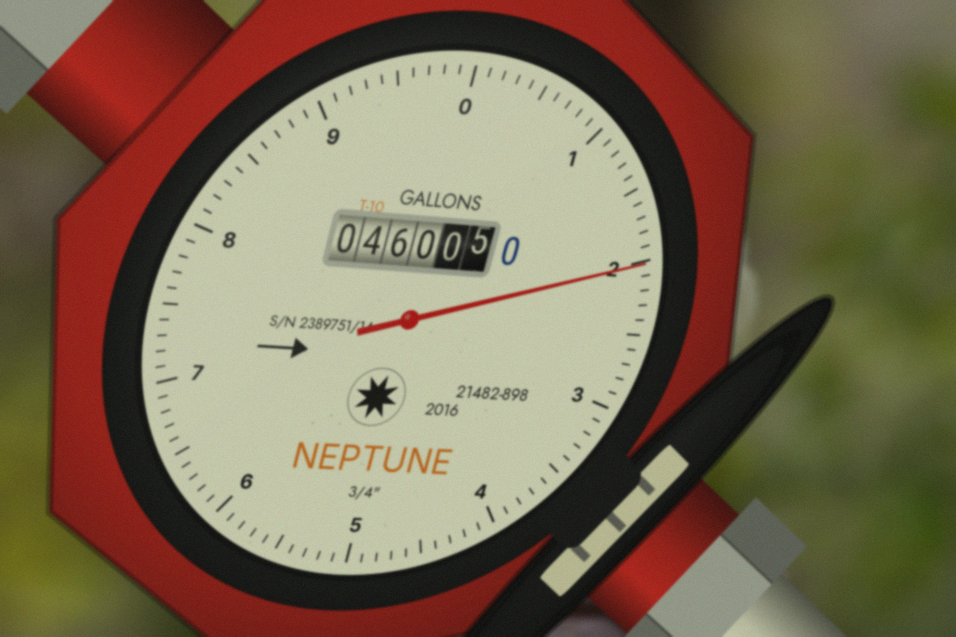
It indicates 460052.0 gal
